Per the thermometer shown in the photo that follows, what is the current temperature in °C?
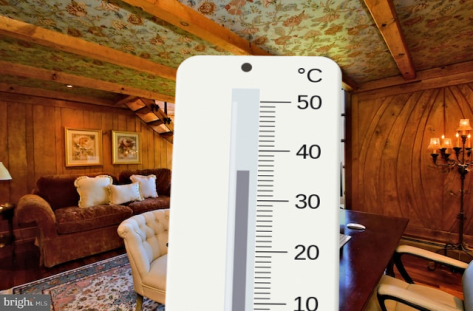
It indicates 36 °C
